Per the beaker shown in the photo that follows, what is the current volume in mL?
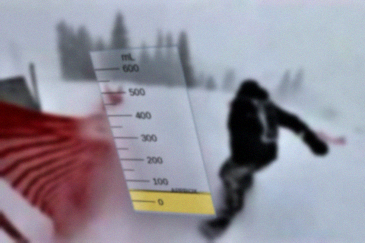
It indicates 50 mL
